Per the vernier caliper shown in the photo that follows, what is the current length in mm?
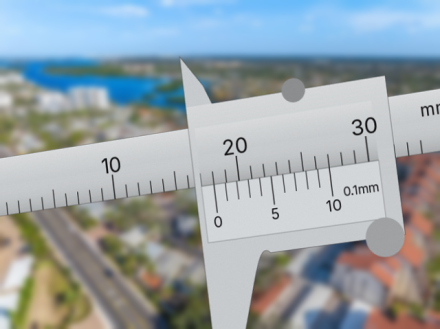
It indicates 18.0 mm
